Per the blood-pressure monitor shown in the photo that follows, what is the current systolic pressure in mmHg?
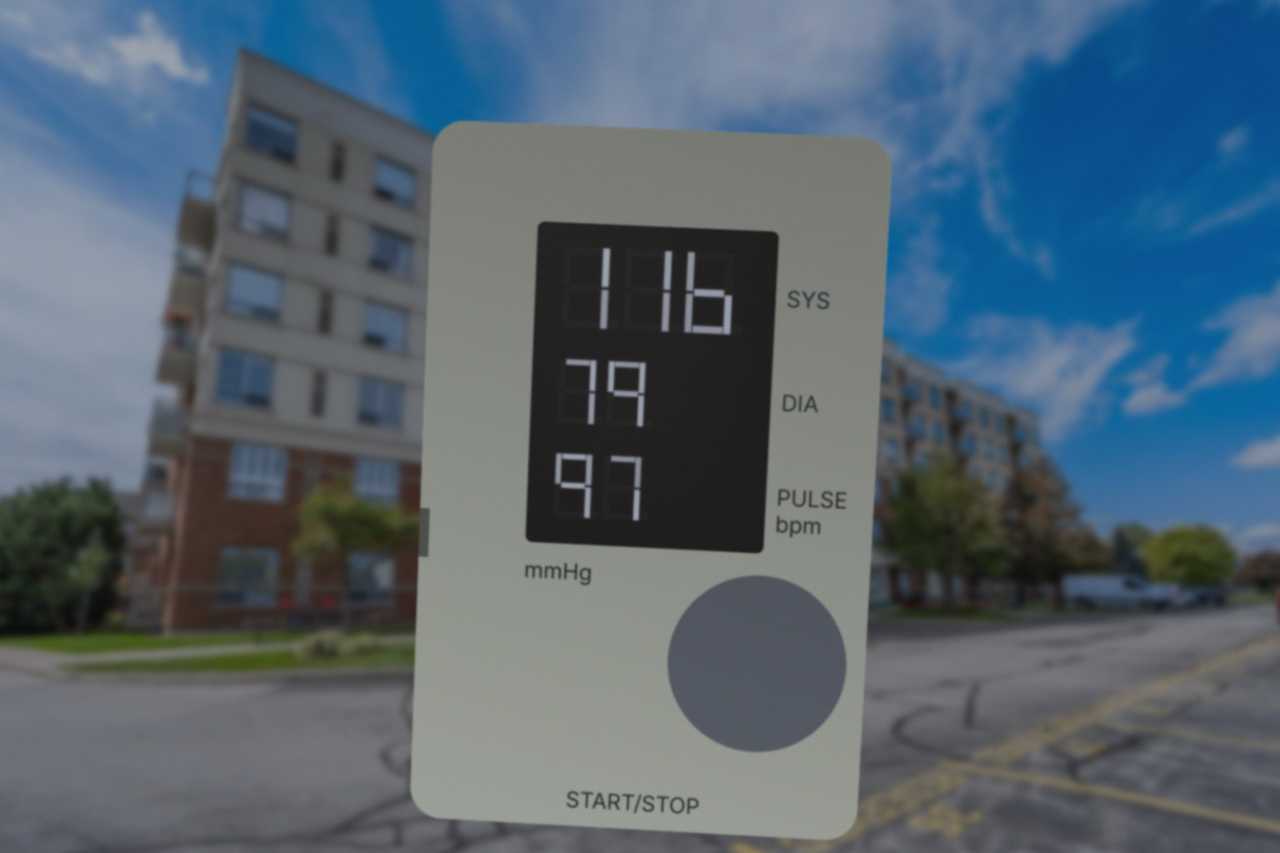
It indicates 116 mmHg
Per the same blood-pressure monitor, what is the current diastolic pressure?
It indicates 79 mmHg
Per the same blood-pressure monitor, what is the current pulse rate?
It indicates 97 bpm
